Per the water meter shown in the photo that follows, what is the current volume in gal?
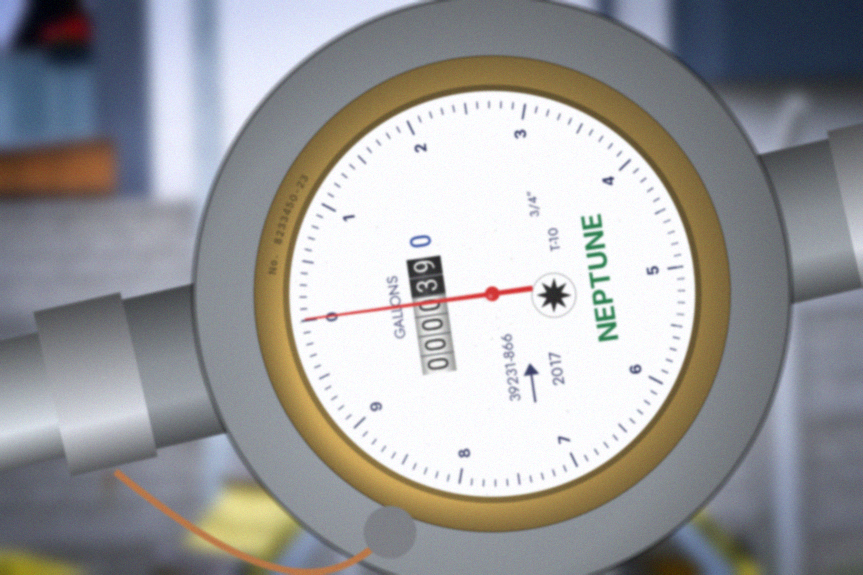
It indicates 390.0 gal
